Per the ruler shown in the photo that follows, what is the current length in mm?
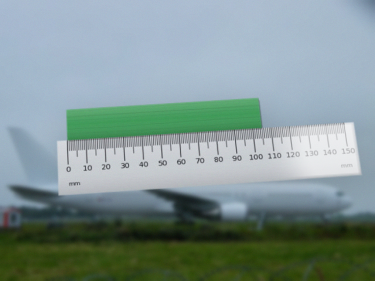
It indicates 105 mm
